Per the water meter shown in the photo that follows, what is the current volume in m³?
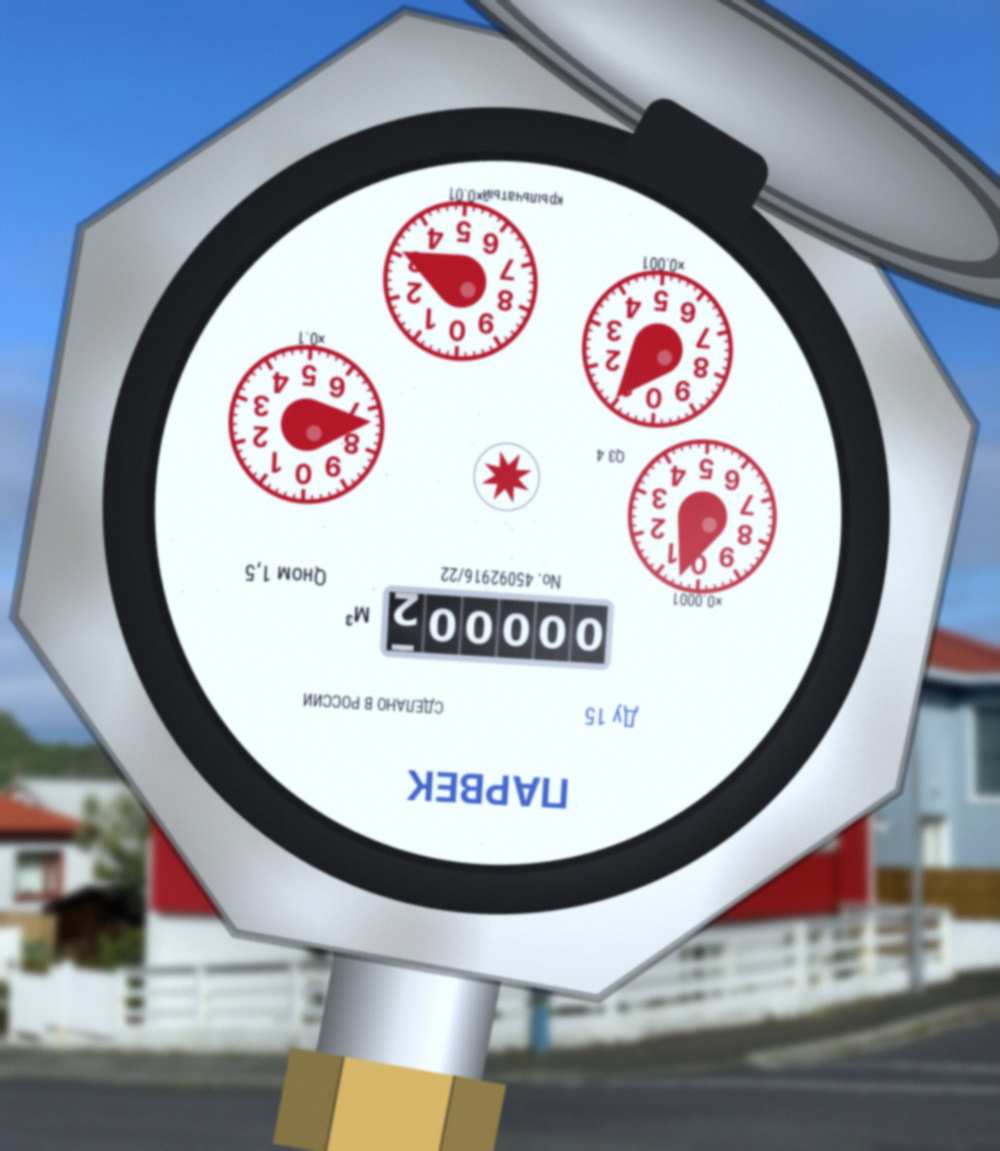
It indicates 1.7310 m³
